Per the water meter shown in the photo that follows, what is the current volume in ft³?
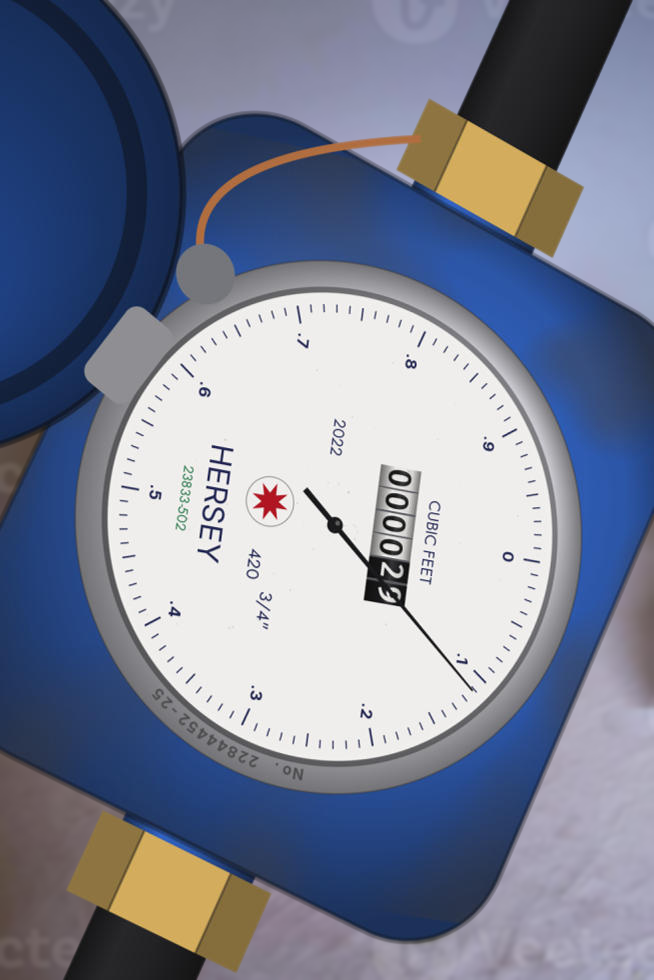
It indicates 29.11 ft³
